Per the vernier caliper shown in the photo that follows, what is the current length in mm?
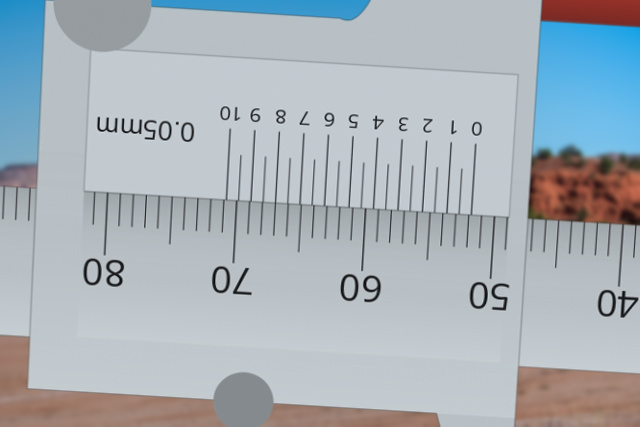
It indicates 51.8 mm
